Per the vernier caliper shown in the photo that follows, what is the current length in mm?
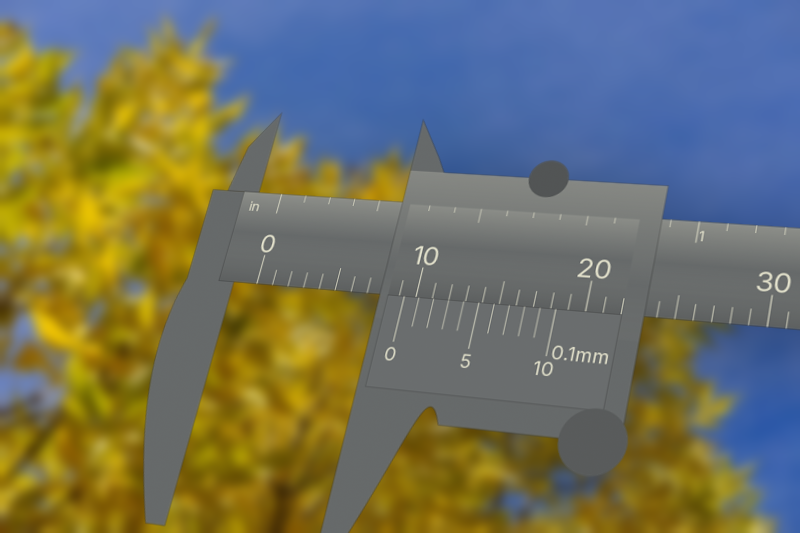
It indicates 9.3 mm
